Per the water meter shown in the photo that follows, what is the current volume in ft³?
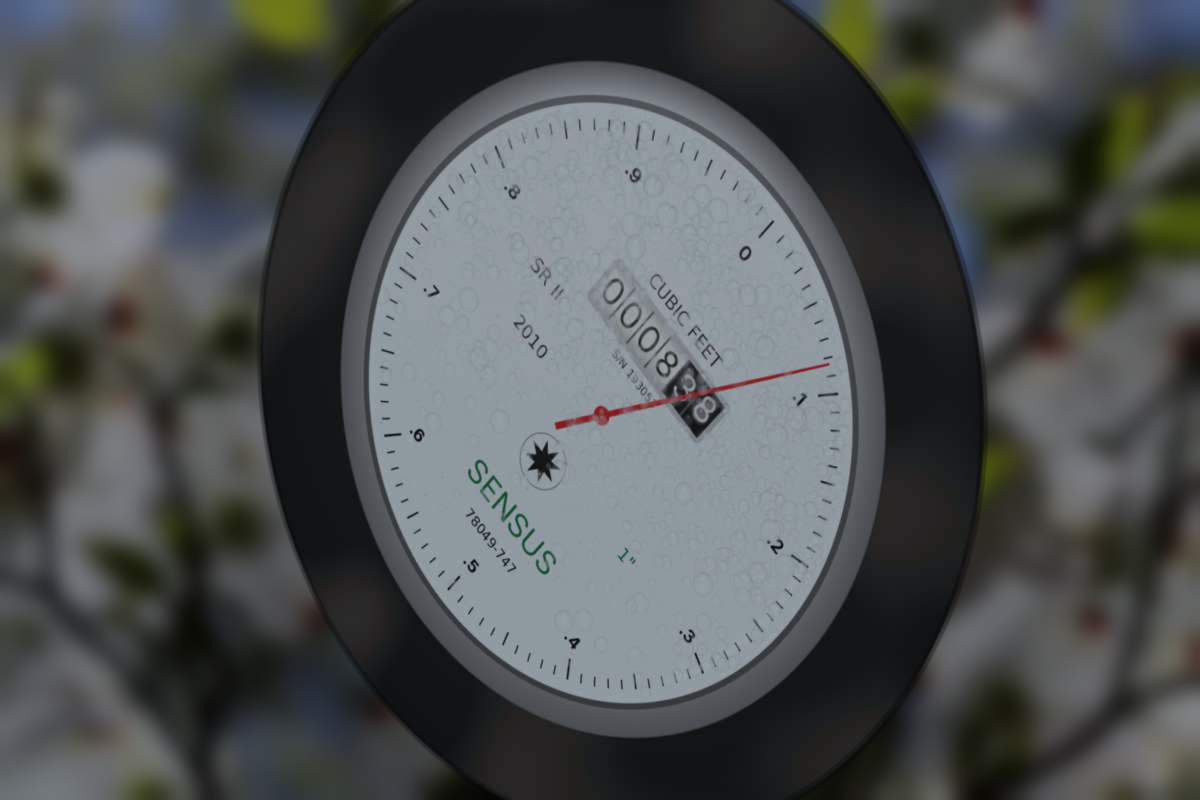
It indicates 838.08 ft³
